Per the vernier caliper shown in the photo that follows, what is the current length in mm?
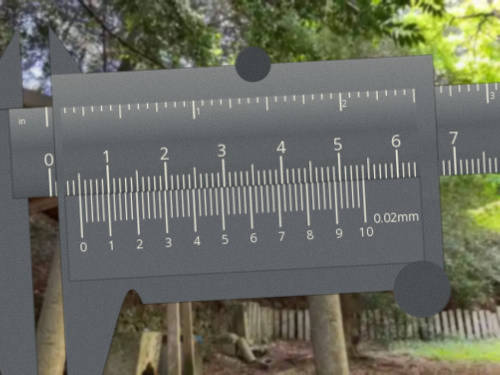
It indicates 5.0 mm
